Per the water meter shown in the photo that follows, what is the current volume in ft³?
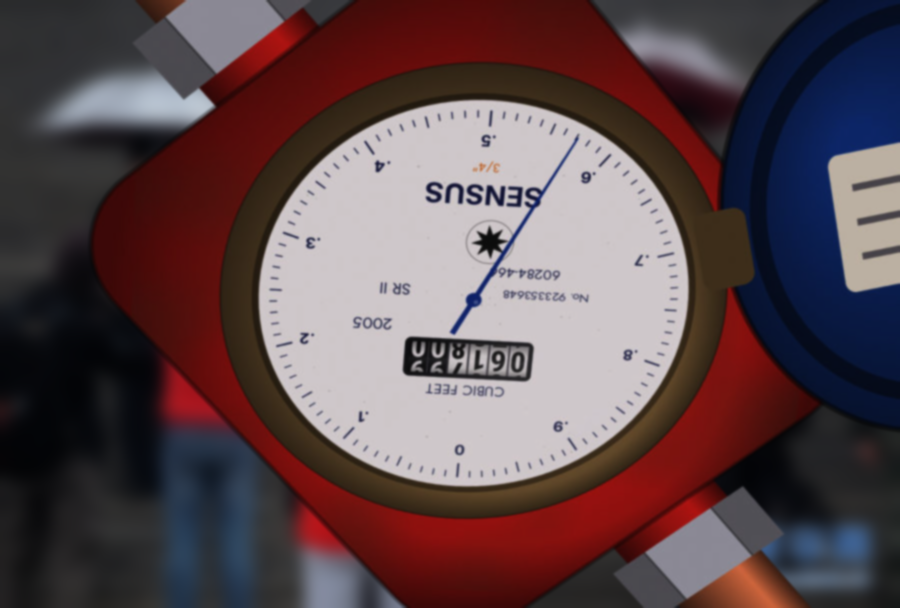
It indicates 61799.57 ft³
